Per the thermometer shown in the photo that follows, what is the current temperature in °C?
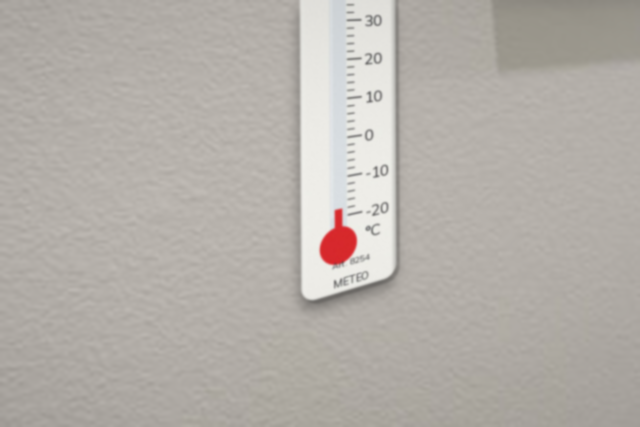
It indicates -18 °C
